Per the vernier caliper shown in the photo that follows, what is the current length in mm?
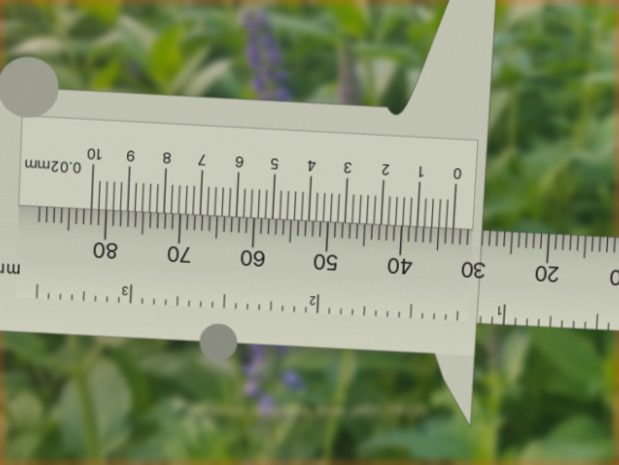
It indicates 33.0 mm
